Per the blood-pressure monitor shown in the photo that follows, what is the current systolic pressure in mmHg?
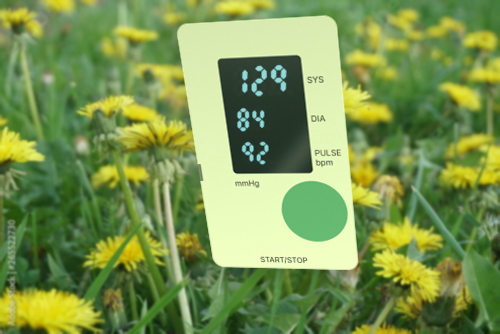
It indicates 129 mmHg
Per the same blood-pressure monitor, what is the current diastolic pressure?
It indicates 84 mmHg
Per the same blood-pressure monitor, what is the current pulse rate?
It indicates 92 bpm
